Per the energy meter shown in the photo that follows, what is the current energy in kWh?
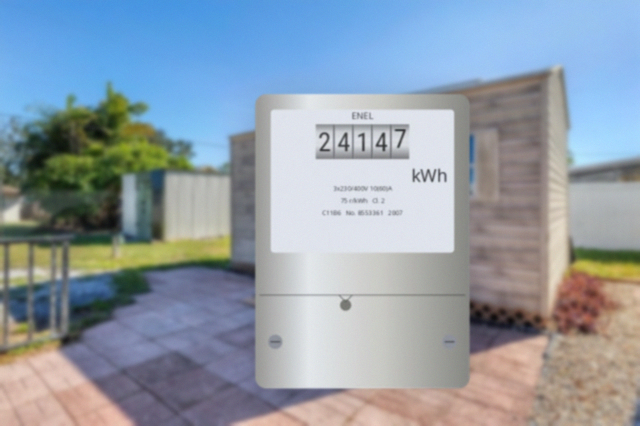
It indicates 24147 kWh
